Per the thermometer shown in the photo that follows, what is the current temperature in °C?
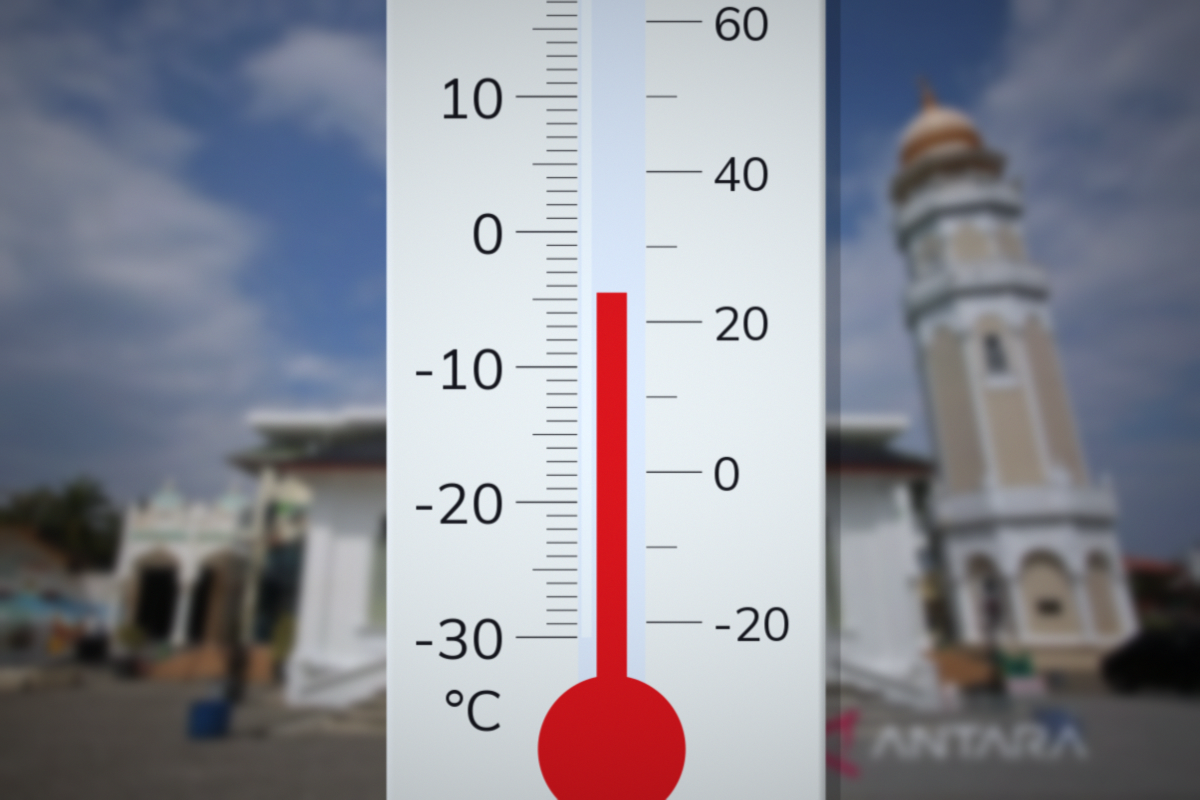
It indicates -4.5 °C
